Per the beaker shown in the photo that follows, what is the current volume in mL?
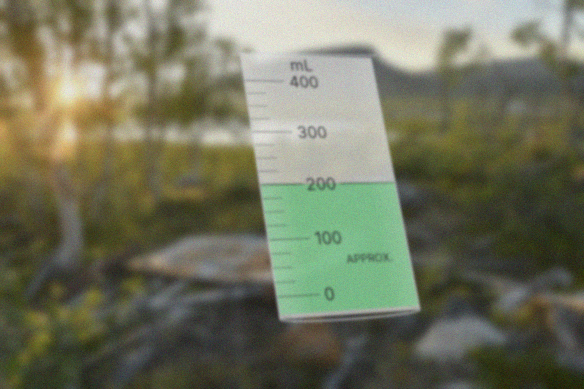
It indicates 200 mL
